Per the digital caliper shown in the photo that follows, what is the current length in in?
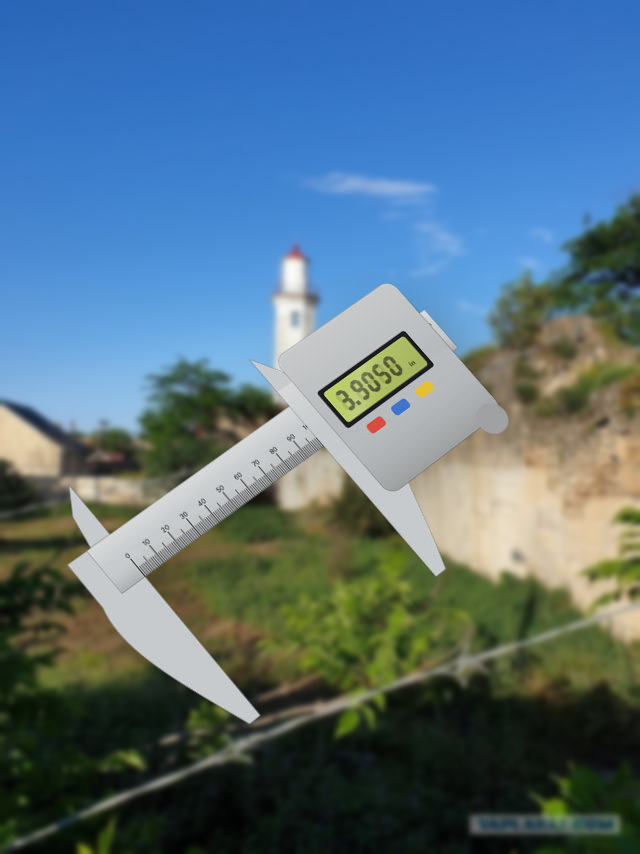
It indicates 3.9050 in
